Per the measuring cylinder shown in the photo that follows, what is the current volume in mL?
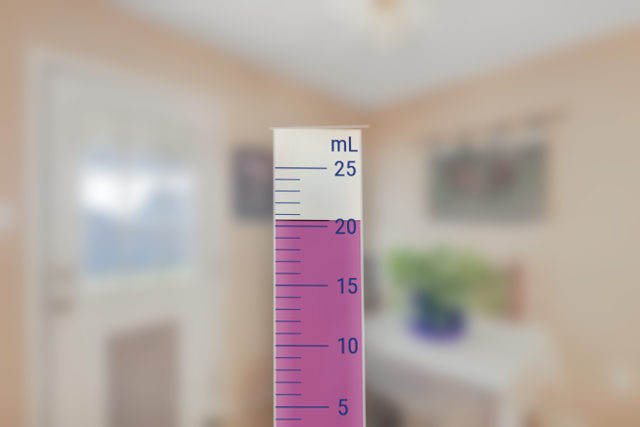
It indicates 20.5 mL
